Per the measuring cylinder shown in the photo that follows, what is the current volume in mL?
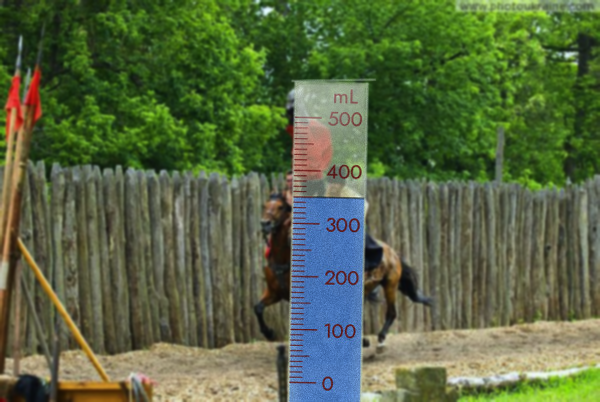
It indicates 350 mL
